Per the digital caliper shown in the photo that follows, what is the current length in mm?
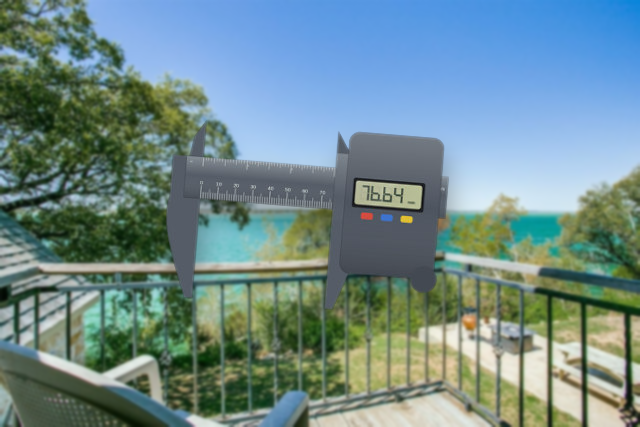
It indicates 76.64 mm
